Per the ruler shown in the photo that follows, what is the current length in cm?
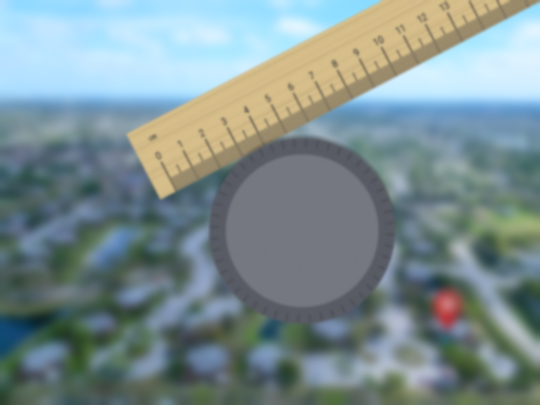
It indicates 7.5 cm
